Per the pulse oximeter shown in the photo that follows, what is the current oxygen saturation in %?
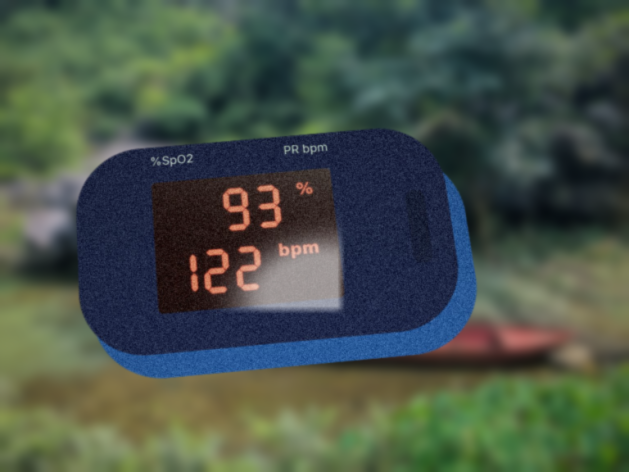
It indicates 93 %
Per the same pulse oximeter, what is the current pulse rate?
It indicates 122 bpm
